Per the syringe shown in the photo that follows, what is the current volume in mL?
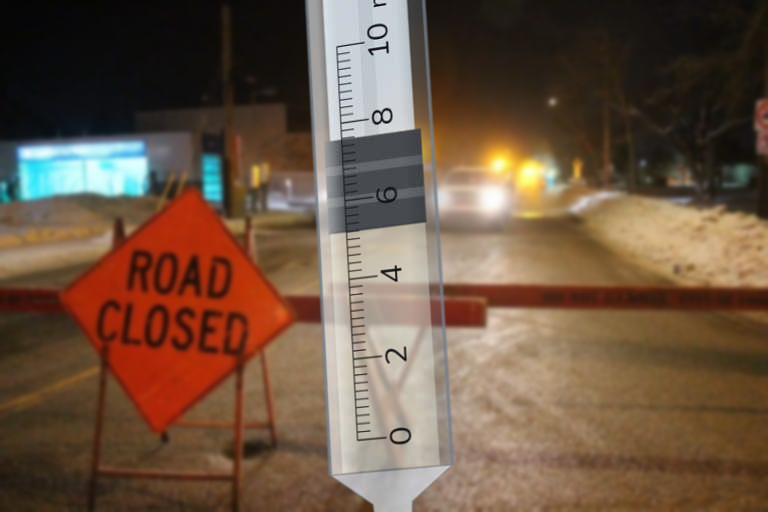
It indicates 5.2 mL
